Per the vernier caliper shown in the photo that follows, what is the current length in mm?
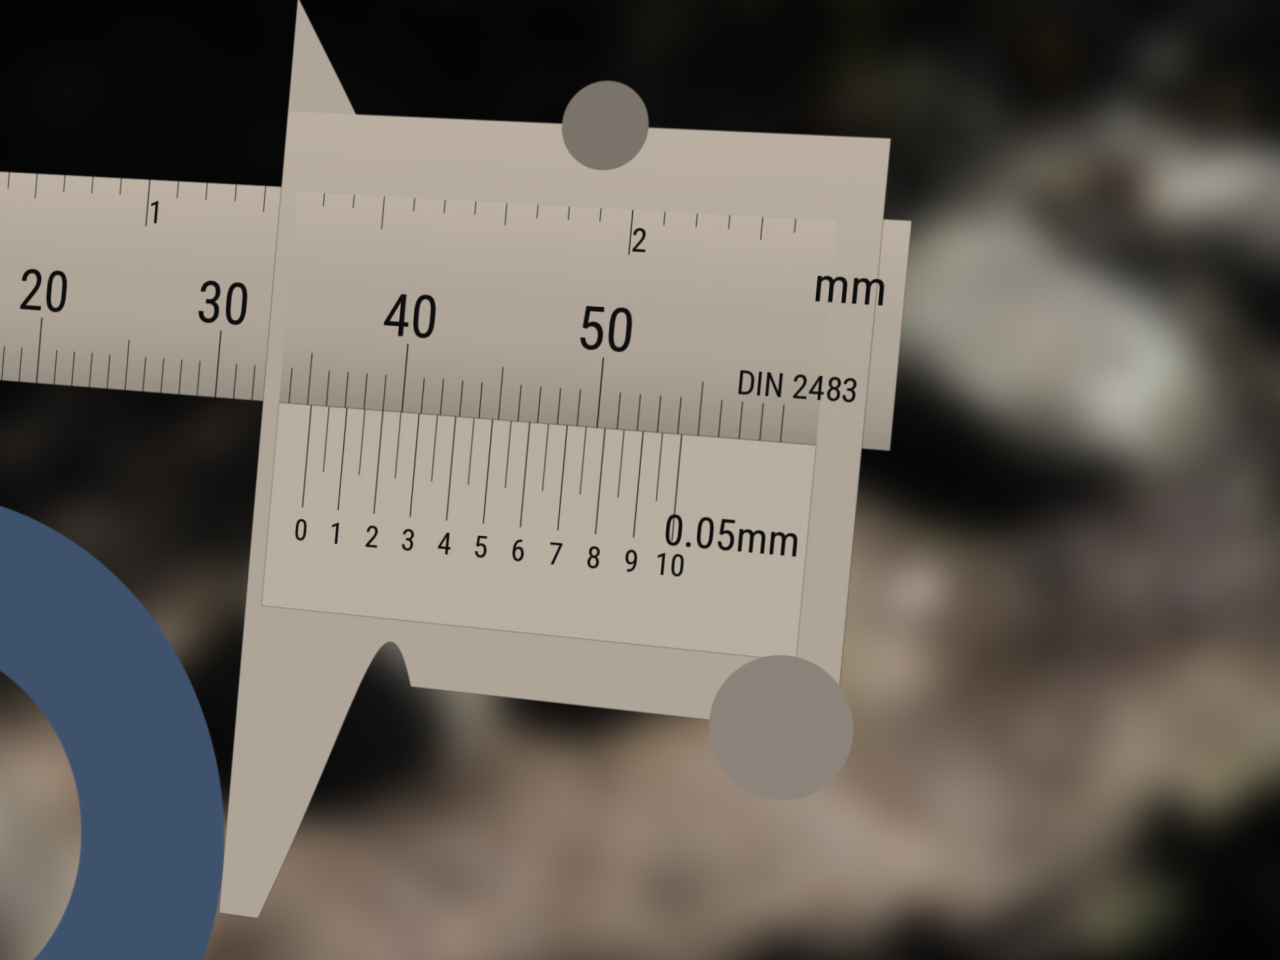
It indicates 35.2 mm
